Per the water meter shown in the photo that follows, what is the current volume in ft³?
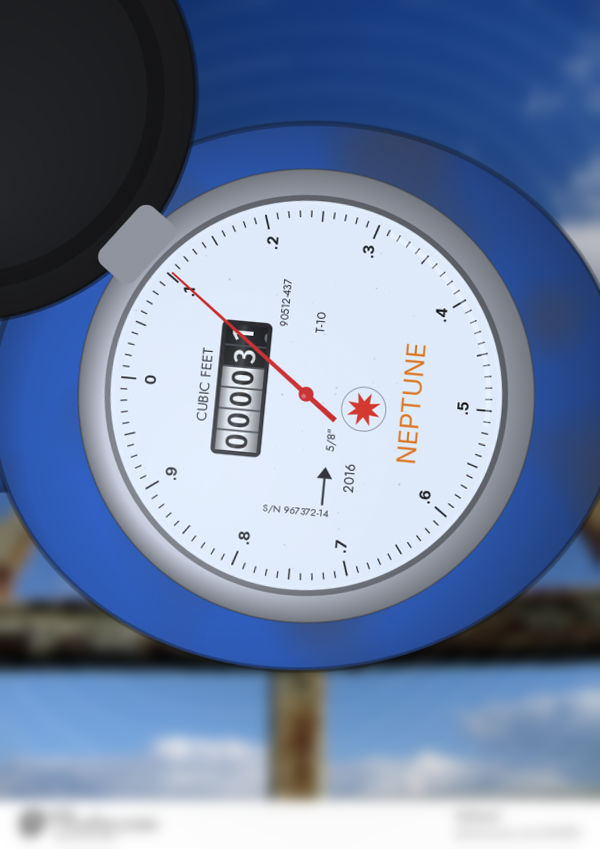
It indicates 31.10 ft³
